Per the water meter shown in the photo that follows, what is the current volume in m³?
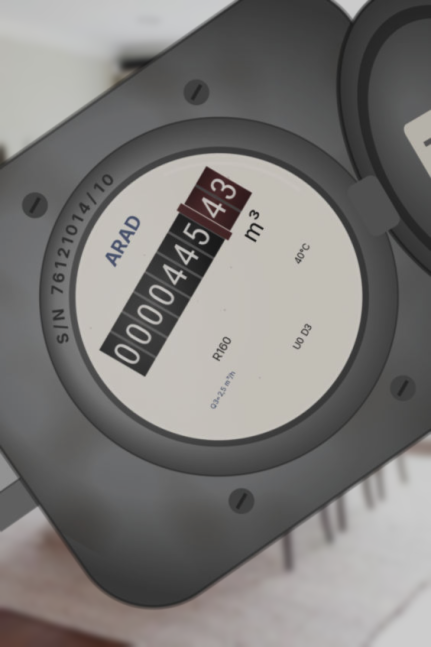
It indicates 445.43 m³
